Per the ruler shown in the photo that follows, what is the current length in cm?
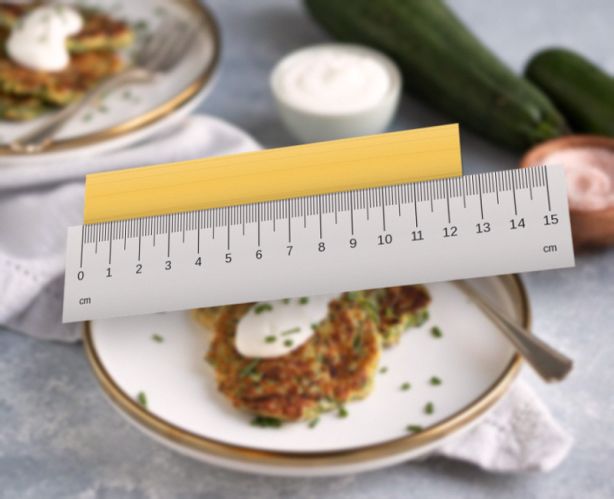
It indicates 12.5 cm
